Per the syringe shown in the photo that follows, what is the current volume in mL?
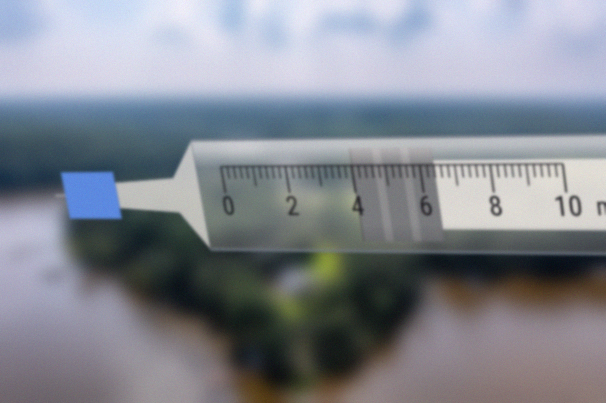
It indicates 4 mL
